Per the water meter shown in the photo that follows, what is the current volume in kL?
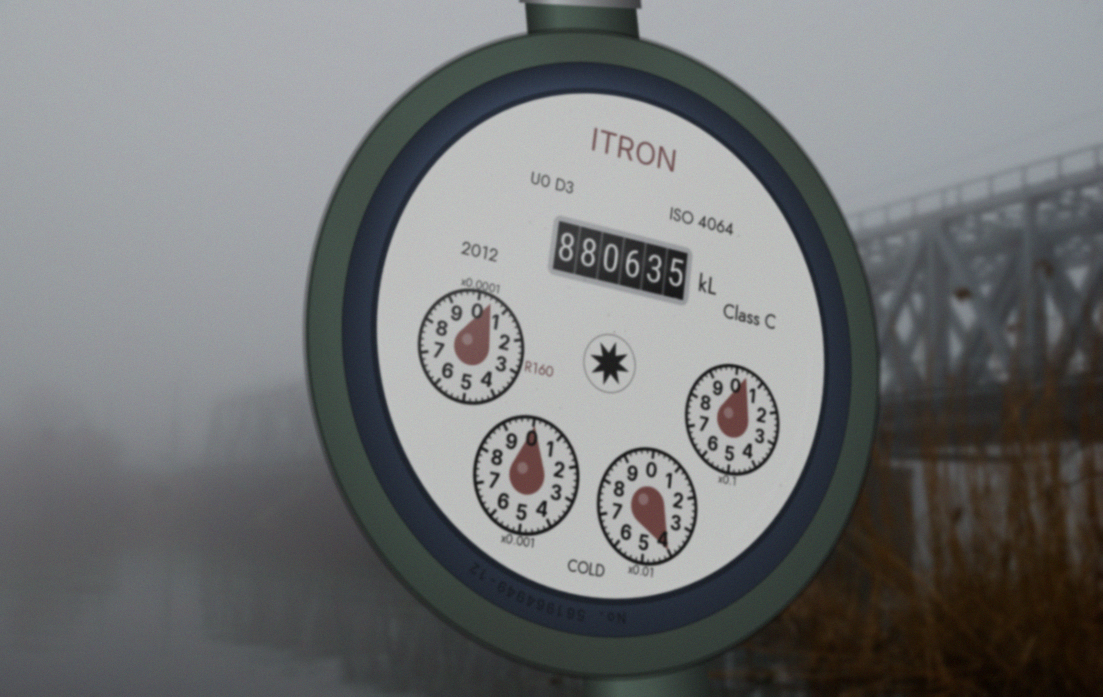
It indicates 880635.0400 kL
